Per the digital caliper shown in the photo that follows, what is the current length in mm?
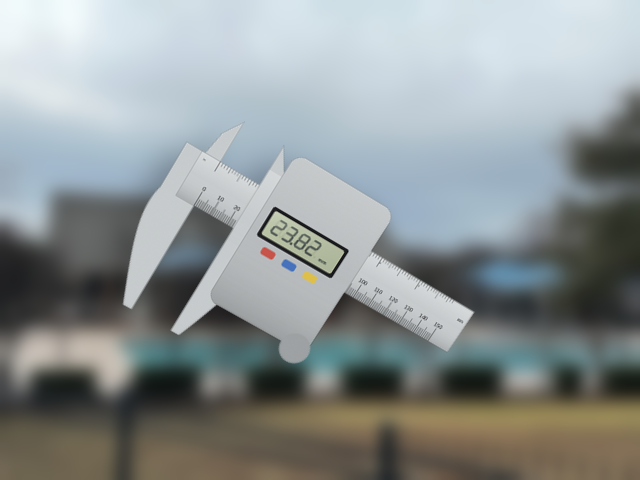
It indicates 23.82 mm
